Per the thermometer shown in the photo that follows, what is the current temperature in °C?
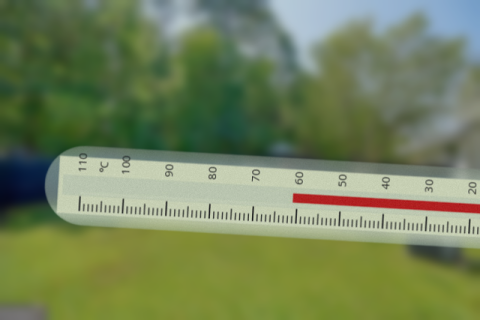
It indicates 61 °C
